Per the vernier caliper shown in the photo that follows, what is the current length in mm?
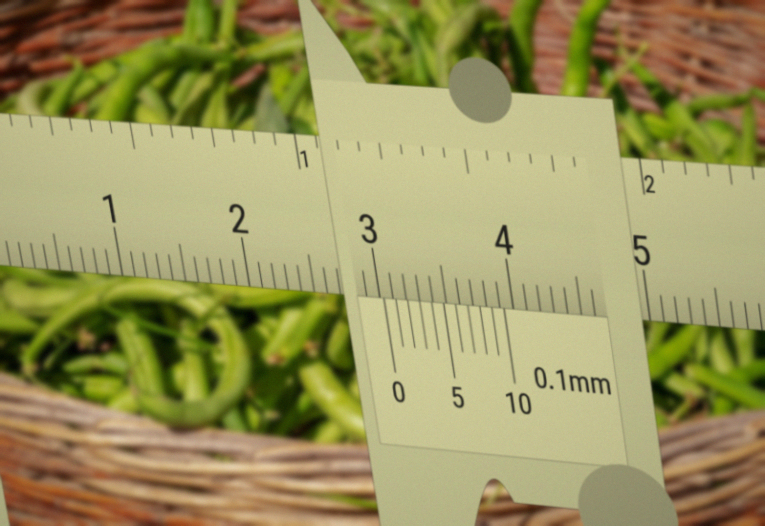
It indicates 30.3 mm
